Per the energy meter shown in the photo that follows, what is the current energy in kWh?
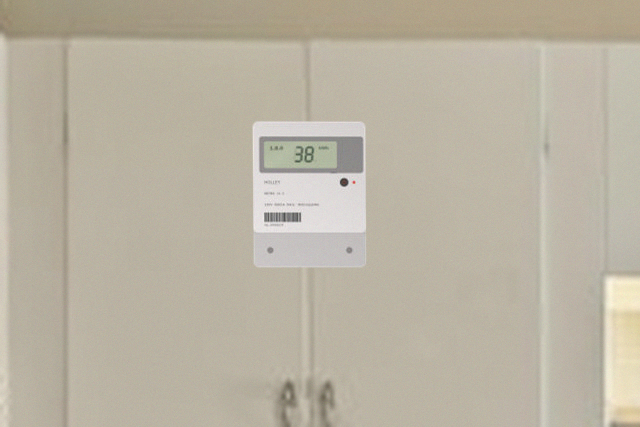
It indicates 38 kWh
